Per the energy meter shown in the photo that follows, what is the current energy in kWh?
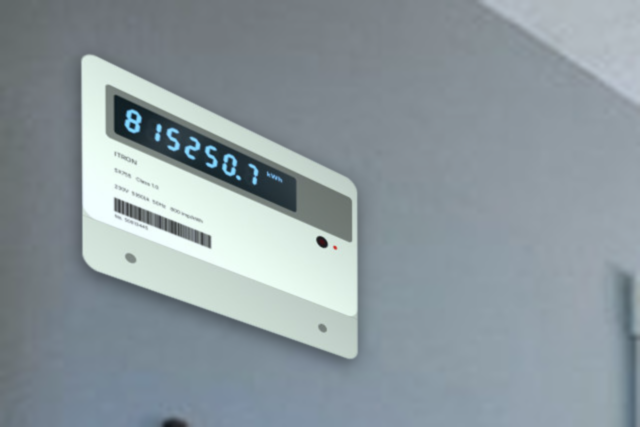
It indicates 815250.7 kWh
